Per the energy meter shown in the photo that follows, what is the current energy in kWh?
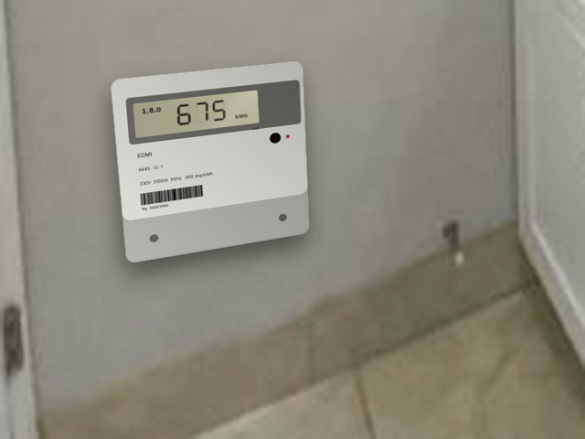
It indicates 675 kWh
